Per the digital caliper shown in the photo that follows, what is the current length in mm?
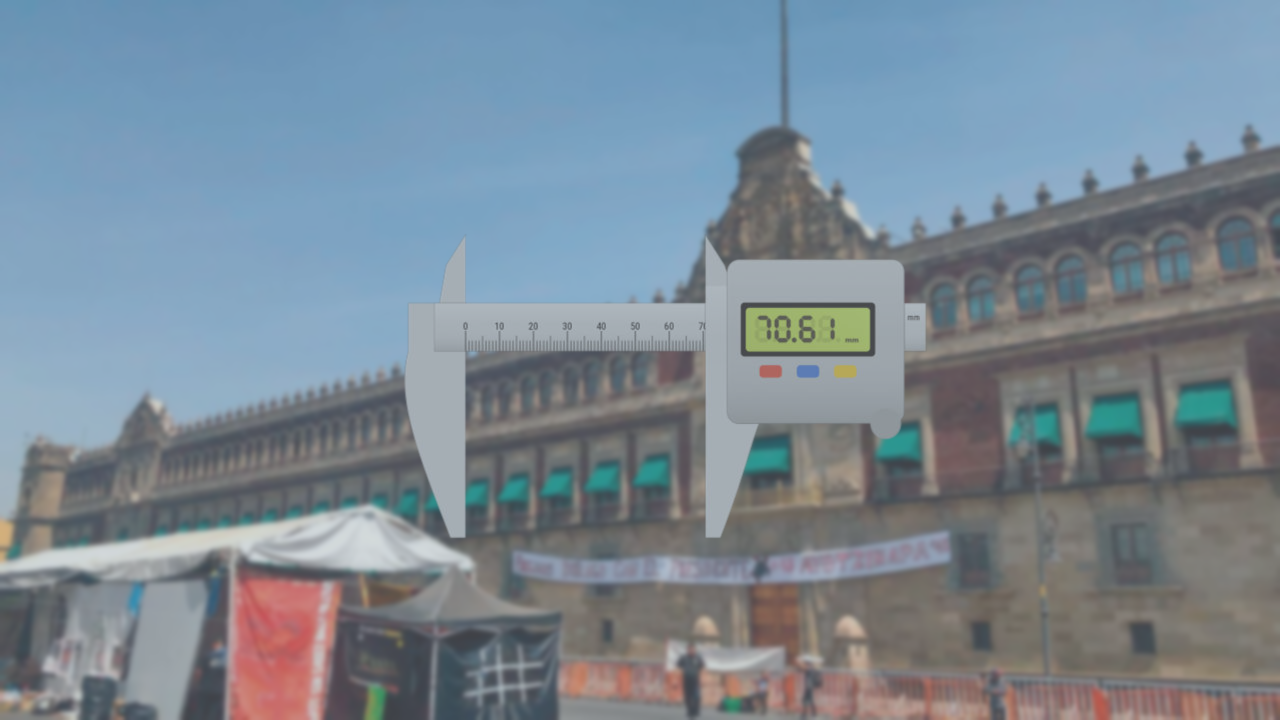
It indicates 70.61 mm
